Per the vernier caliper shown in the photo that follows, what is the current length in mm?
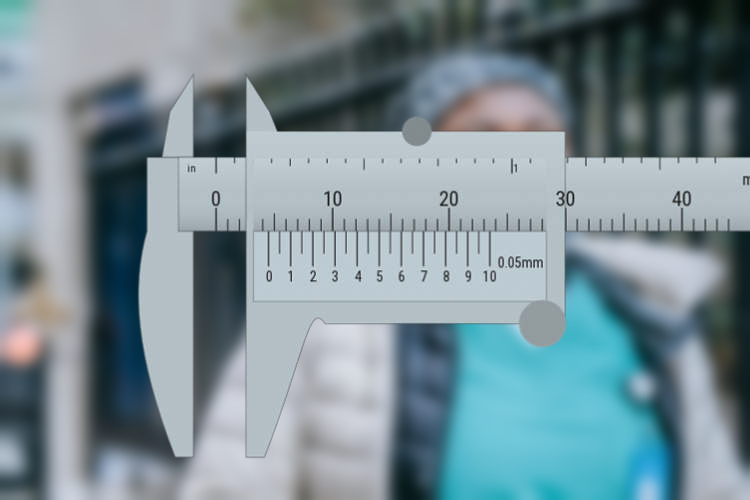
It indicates 4.5 mm
